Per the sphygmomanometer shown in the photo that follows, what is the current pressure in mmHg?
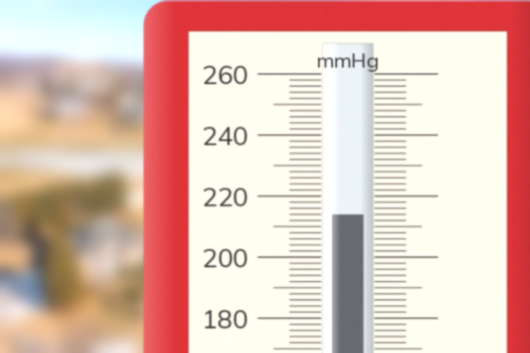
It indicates 214 mmHg
